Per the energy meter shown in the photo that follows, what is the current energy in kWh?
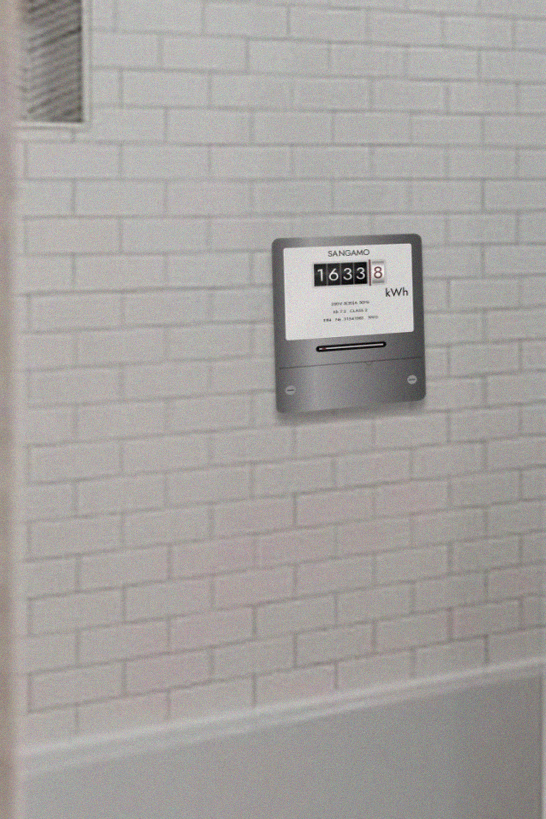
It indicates 1633.8 kWh
